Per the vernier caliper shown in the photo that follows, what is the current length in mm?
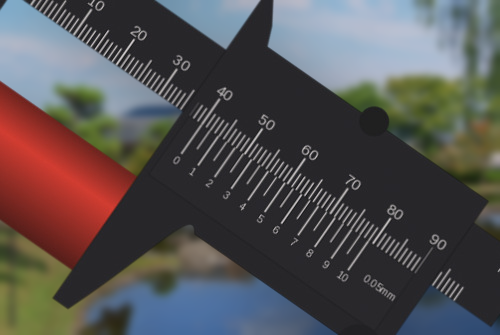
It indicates 40.0 mm
